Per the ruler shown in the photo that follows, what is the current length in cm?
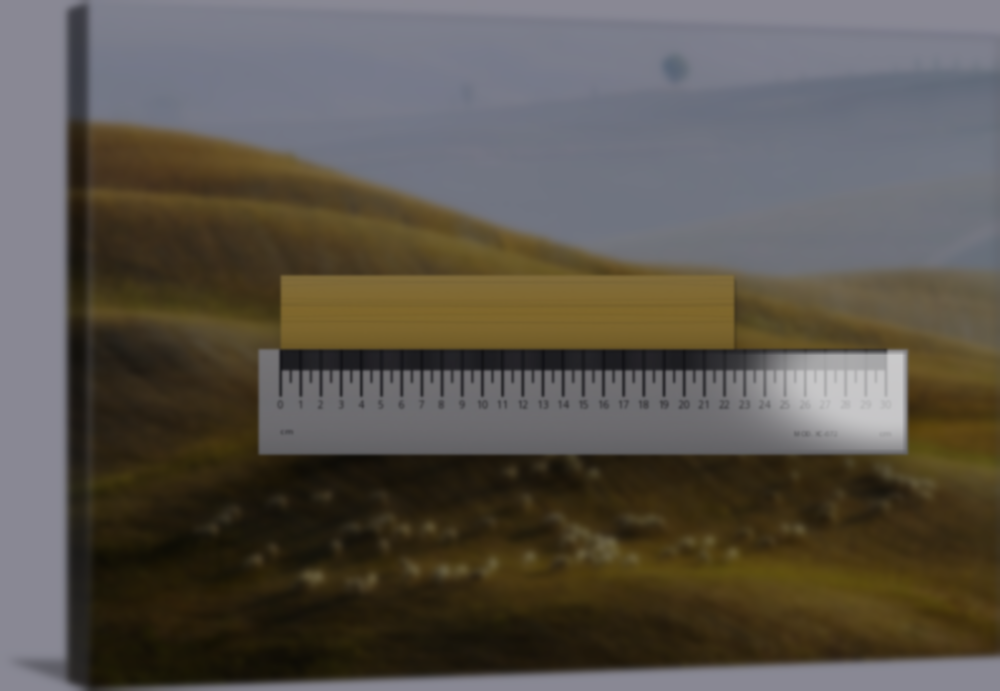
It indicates 22.5 cm
